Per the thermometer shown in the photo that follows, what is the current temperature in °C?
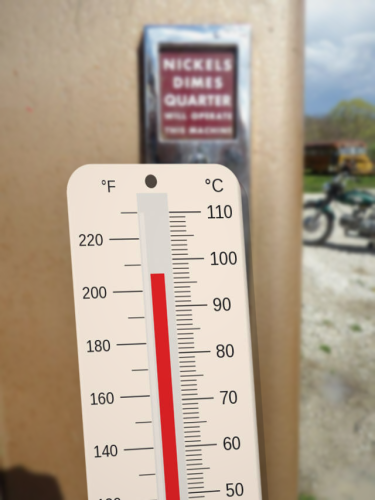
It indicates 97 °C
